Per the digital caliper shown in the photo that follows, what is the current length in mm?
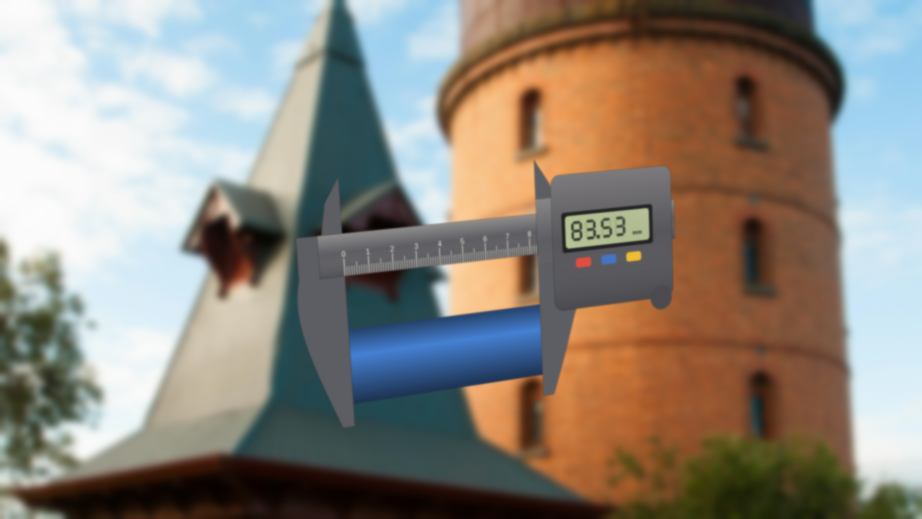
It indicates 83.53 mm
